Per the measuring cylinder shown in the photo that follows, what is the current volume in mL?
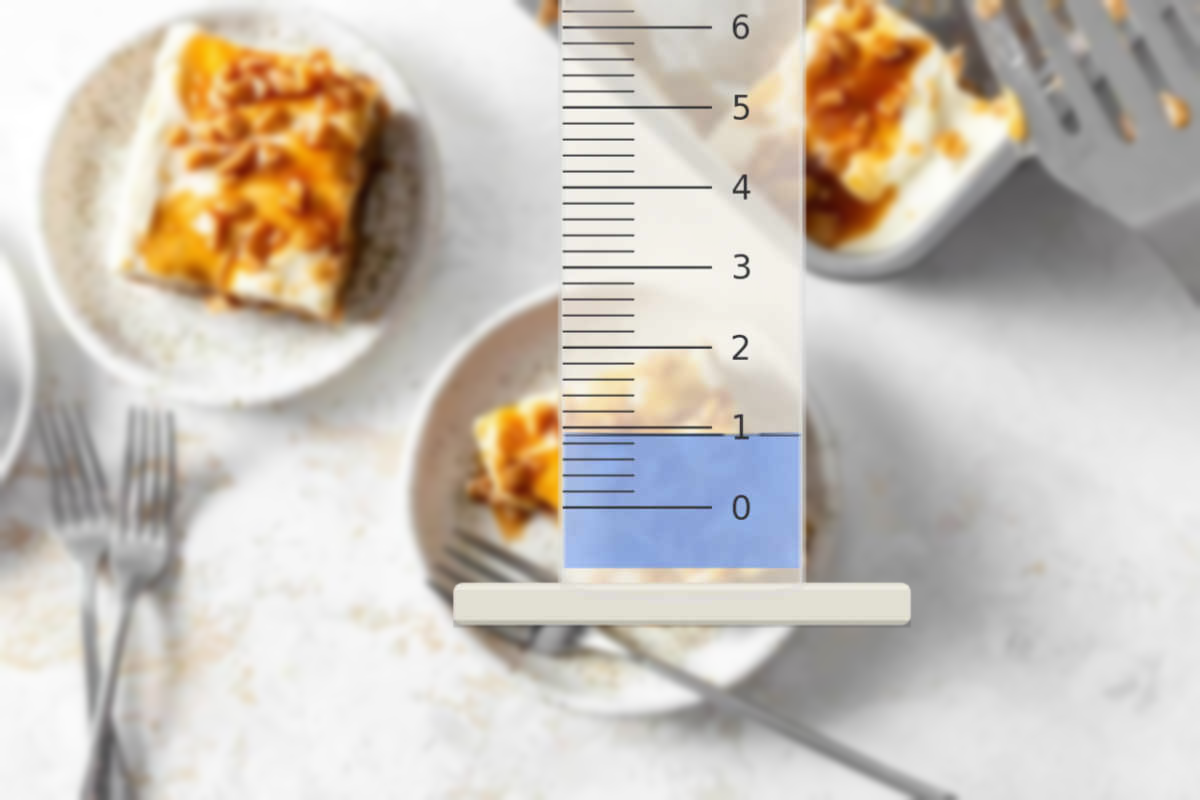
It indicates 0.9 mL
